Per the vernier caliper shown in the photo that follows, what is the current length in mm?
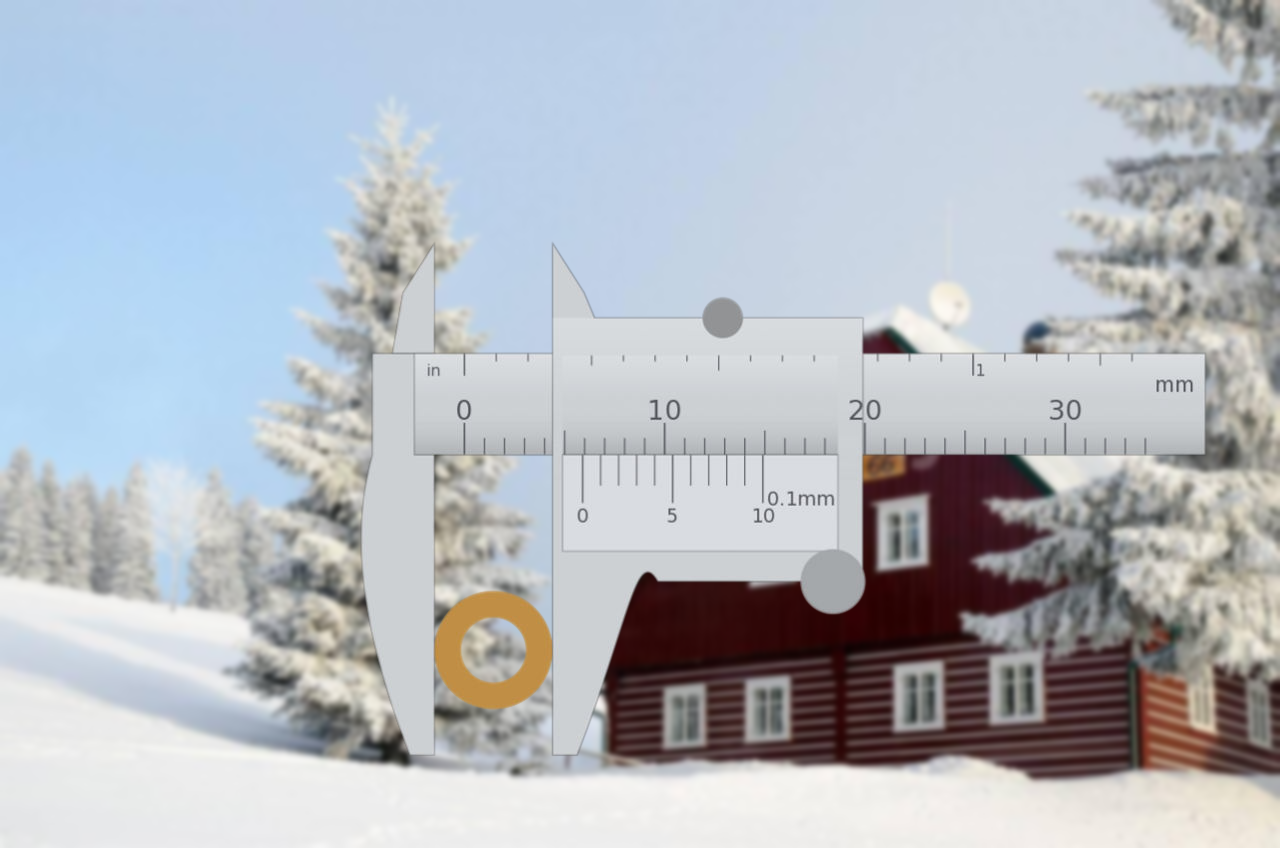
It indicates 5.9 mm
